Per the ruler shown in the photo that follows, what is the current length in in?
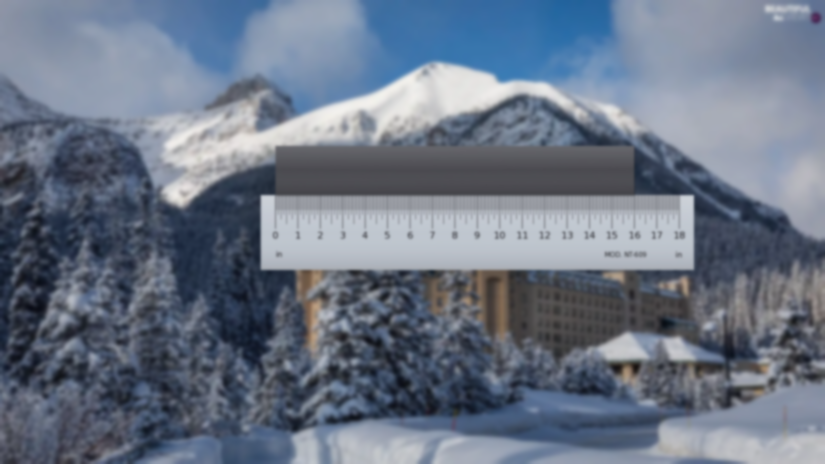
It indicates 16 in
